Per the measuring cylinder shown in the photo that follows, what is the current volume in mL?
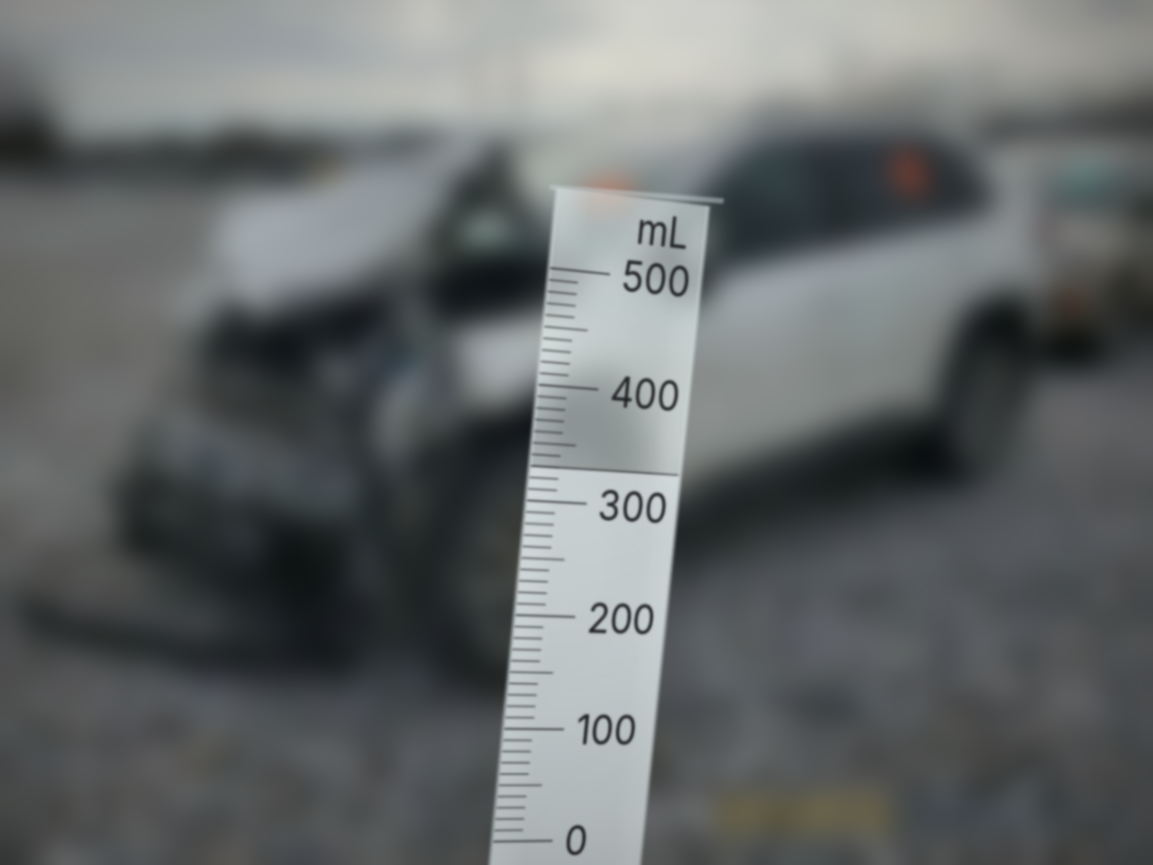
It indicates 330 mL
